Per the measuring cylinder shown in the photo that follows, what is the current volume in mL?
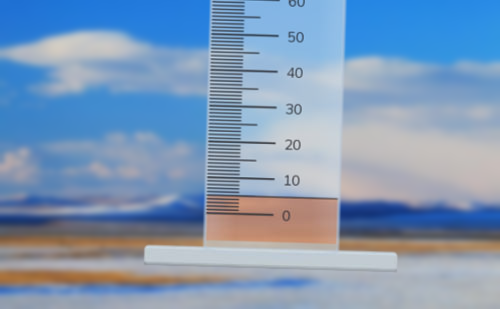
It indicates 5 mL
